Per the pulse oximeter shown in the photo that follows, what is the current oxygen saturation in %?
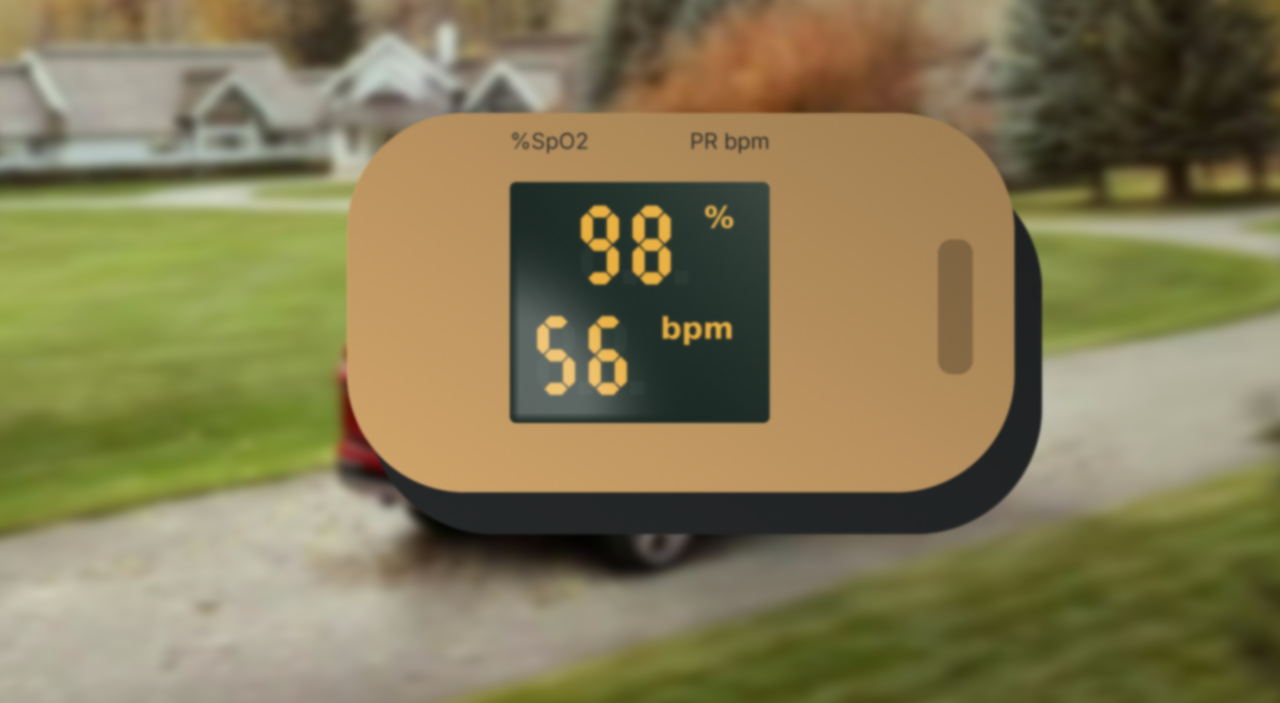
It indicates 98 %
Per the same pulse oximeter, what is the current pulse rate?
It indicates 56 bpm
